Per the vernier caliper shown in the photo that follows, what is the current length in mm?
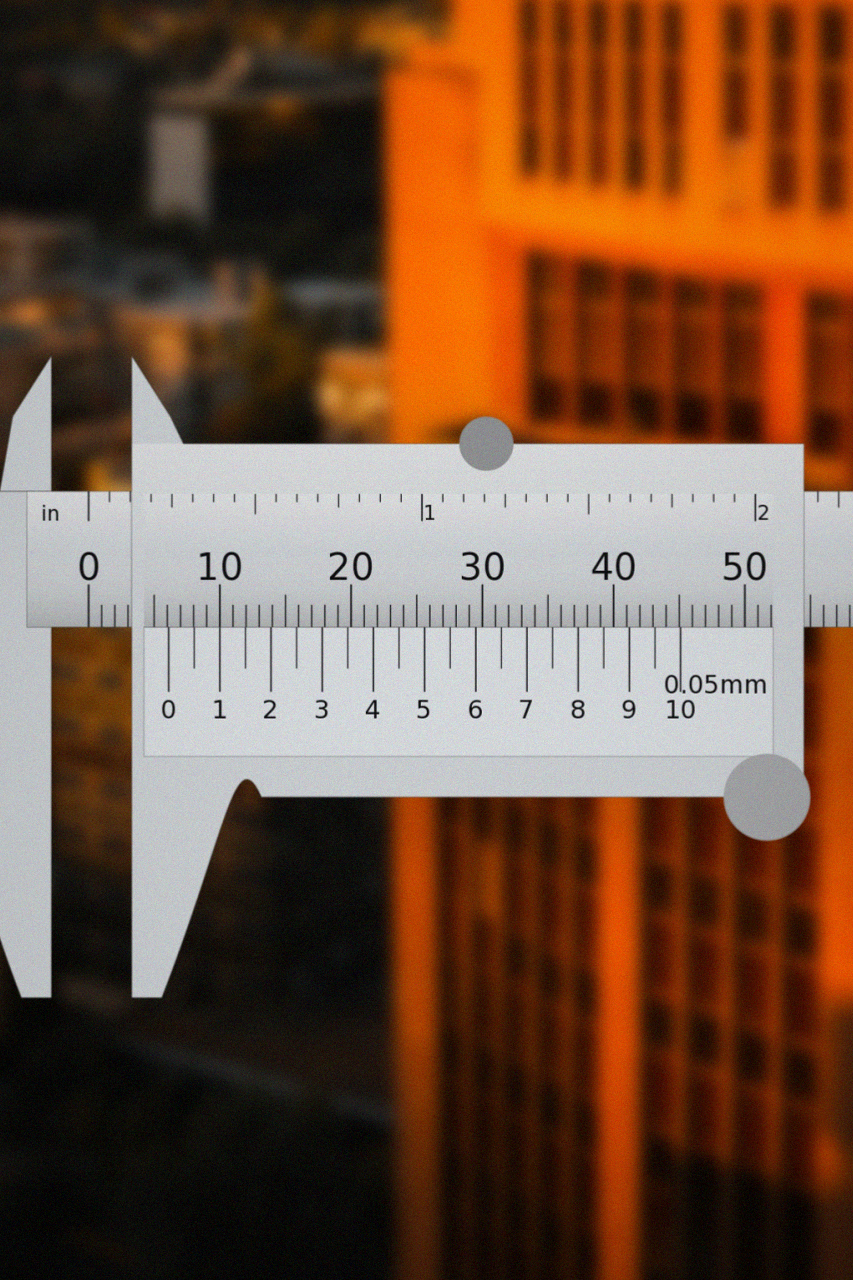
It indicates 6.1 mm
